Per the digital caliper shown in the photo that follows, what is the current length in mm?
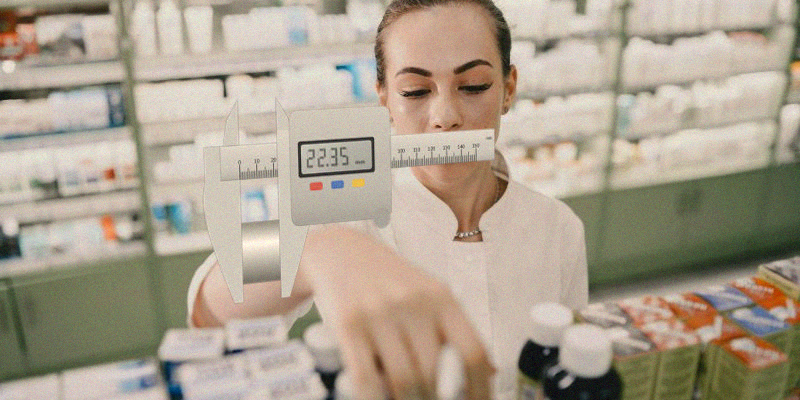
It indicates 22.35 mm
